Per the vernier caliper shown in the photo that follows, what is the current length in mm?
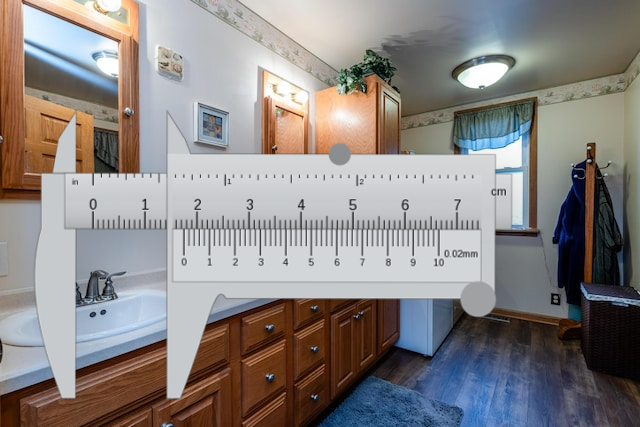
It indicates 17.5 mm
